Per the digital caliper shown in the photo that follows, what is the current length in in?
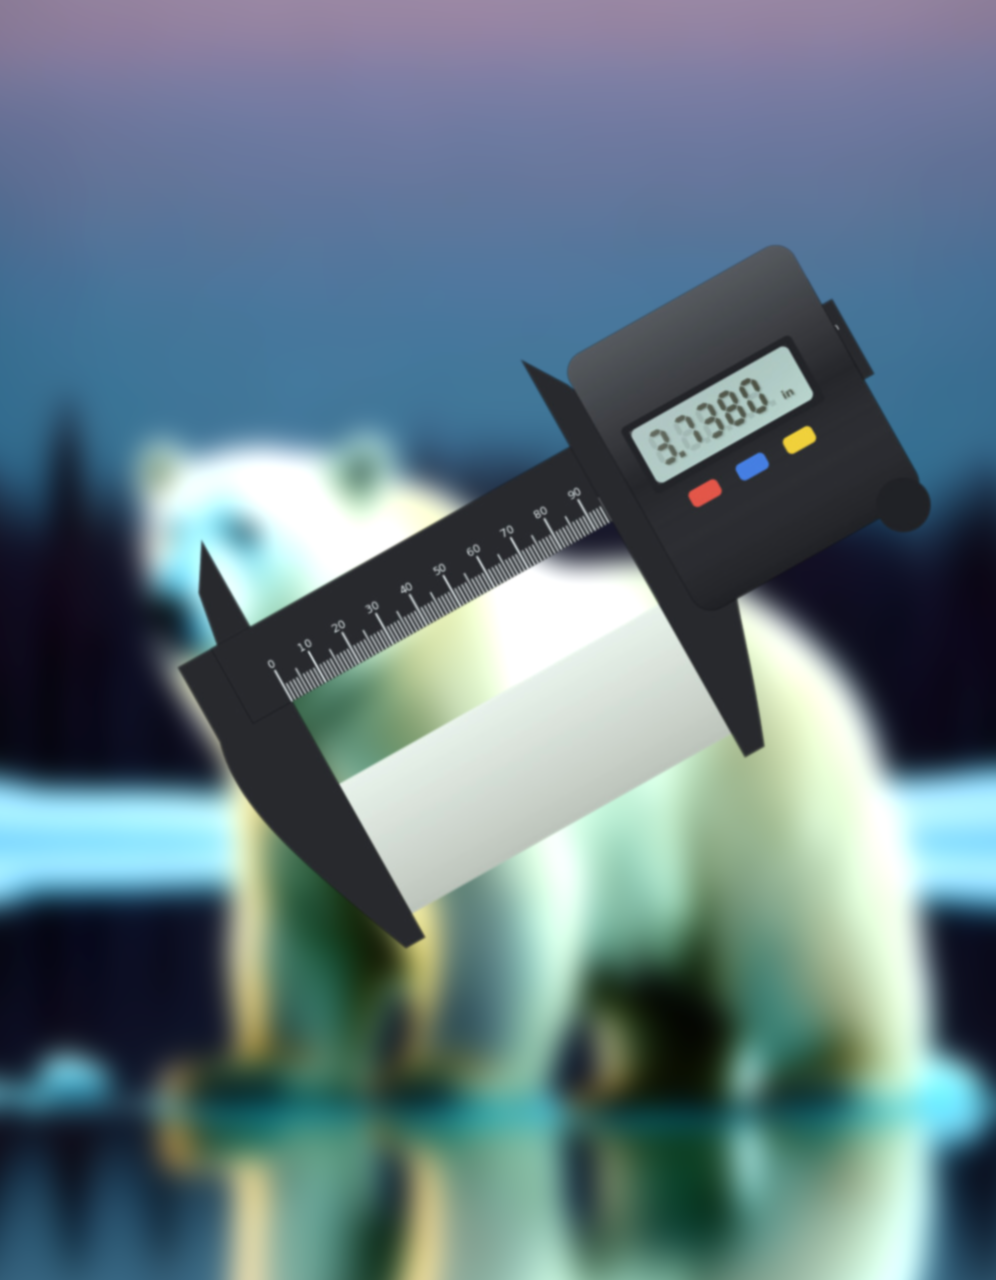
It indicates 3.7380 in
